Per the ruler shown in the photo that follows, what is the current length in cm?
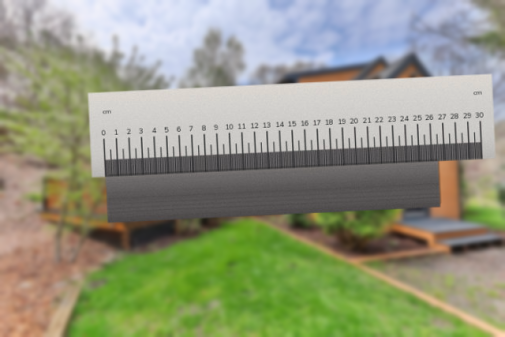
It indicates 26.5 cm
